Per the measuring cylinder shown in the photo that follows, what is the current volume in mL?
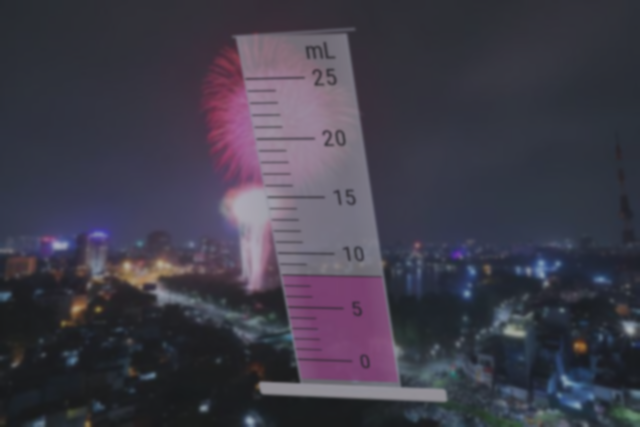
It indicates 8 mL
